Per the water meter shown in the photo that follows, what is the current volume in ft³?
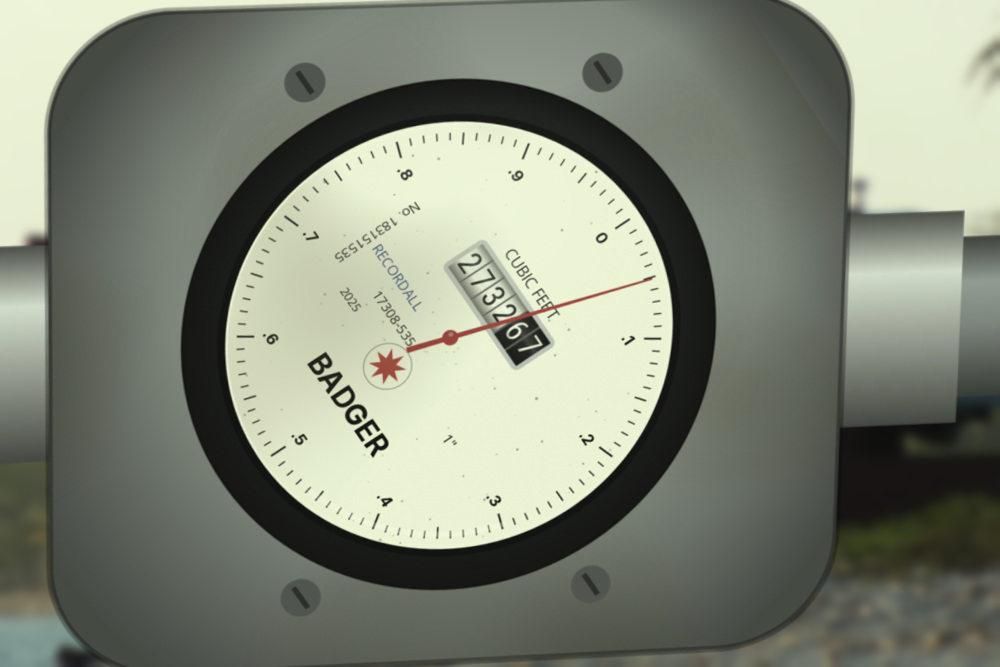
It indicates 273267.05 ft³
